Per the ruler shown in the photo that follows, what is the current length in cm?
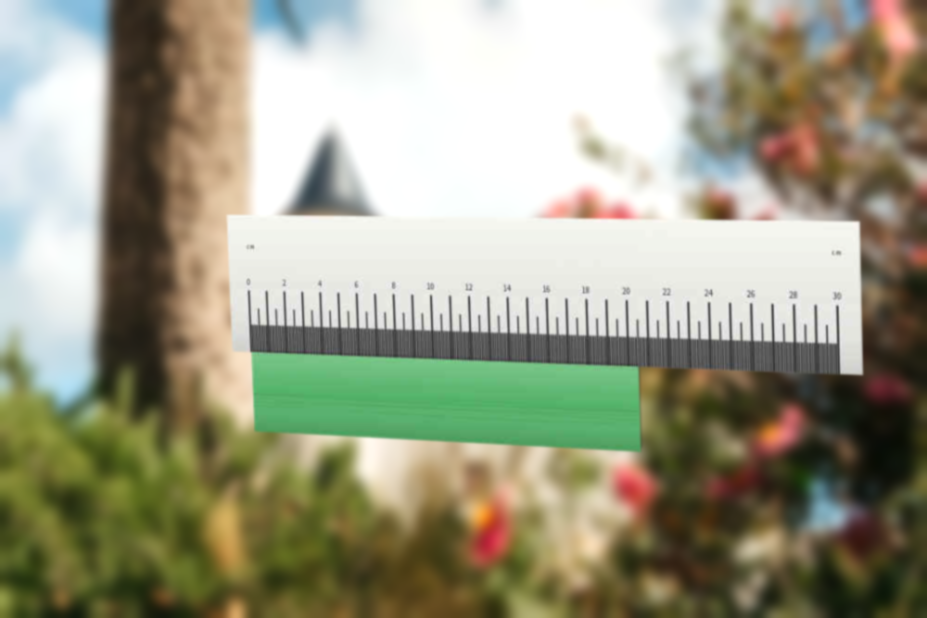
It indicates 20.5 cm
